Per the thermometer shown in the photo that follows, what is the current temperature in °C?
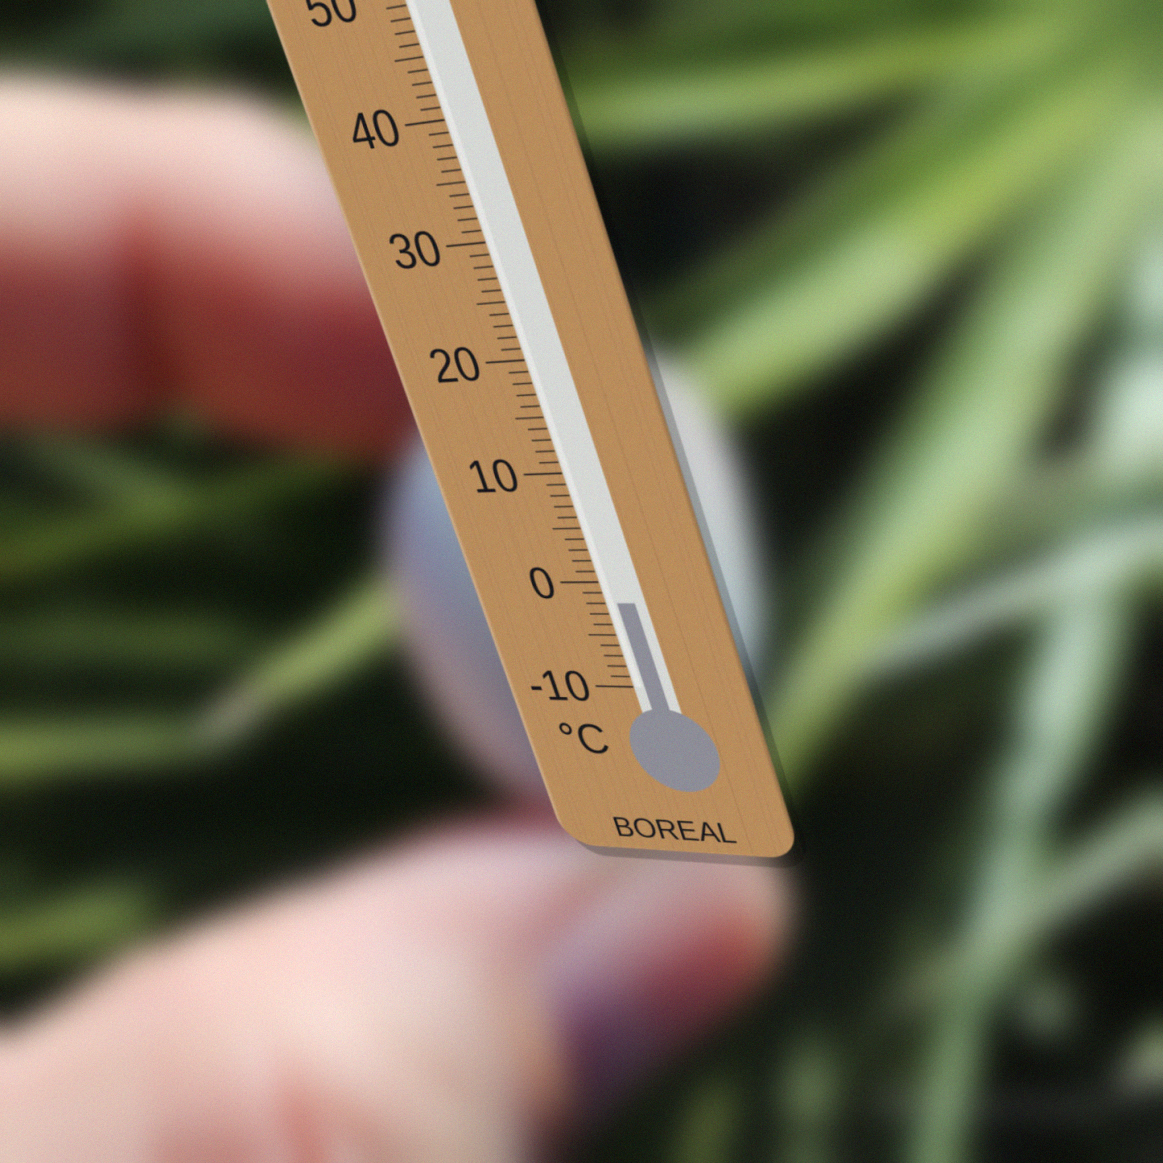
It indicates -2 °C
